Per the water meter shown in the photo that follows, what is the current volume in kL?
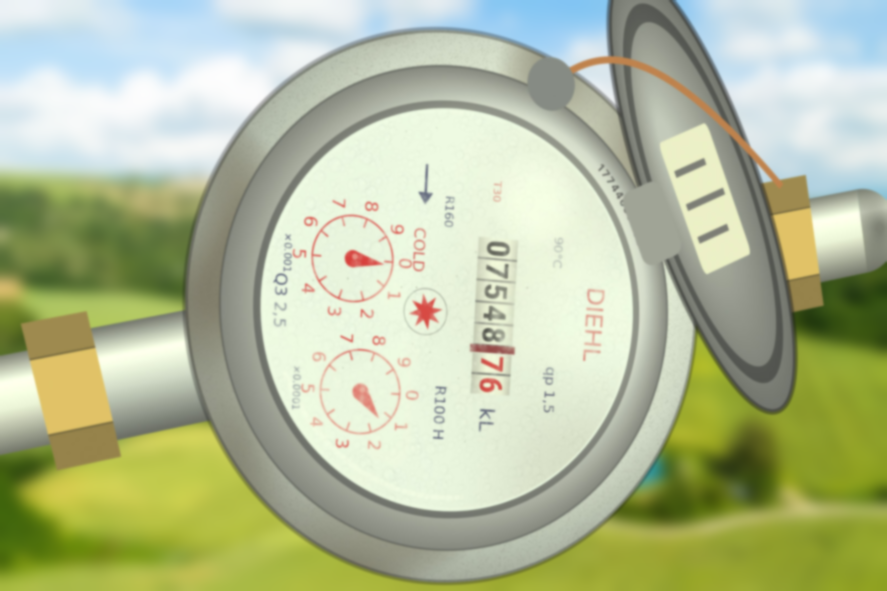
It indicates 7548.7601 kL
